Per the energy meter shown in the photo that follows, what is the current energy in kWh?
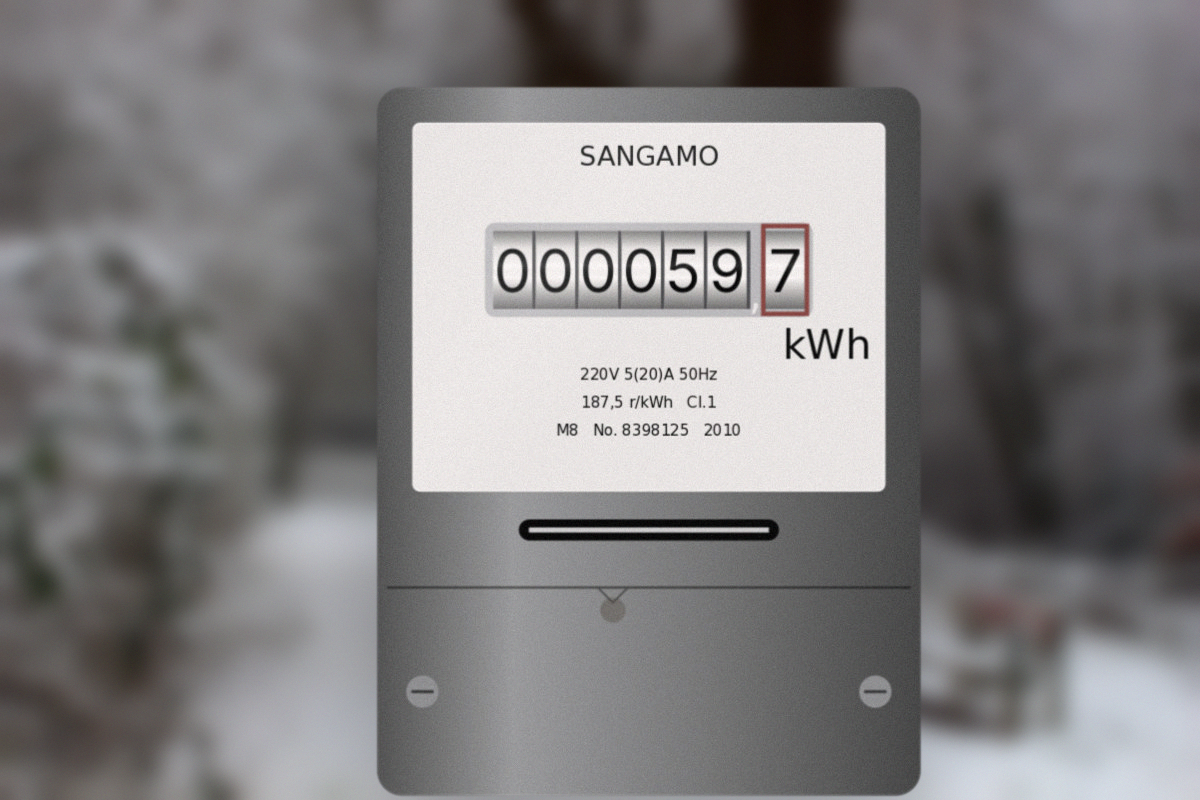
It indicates 59.7 kWh
